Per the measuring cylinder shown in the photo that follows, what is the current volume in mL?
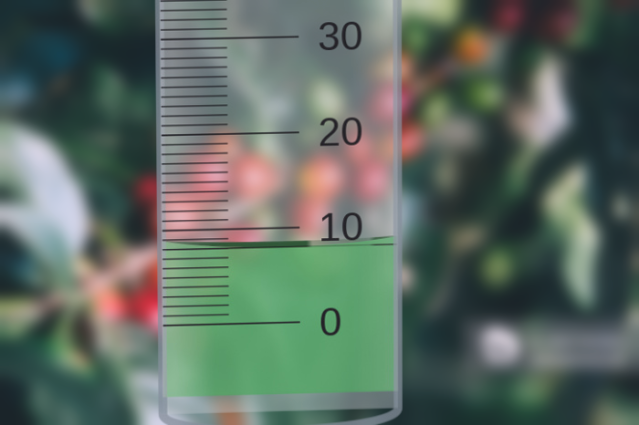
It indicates 8 mL
